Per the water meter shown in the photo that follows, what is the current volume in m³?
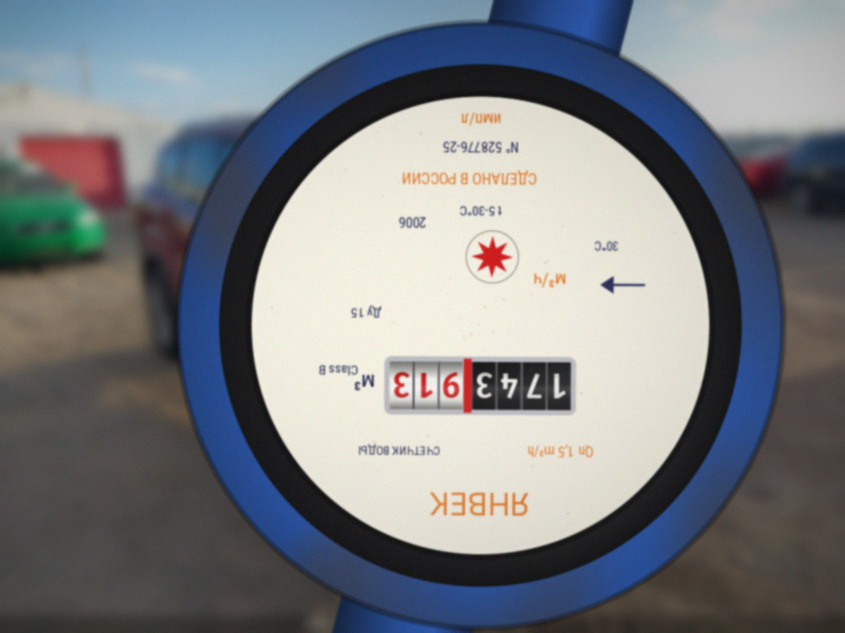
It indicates 1743.913 m³
